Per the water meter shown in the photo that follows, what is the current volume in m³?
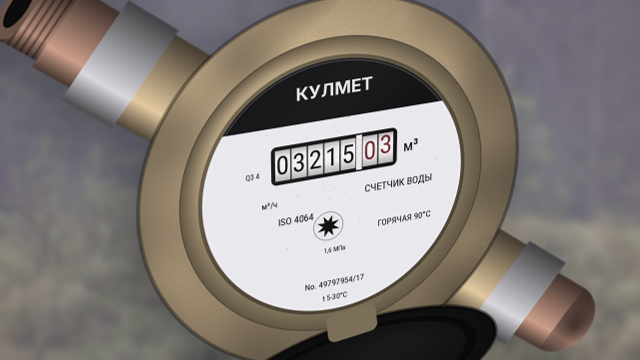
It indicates 3215.03 m³
